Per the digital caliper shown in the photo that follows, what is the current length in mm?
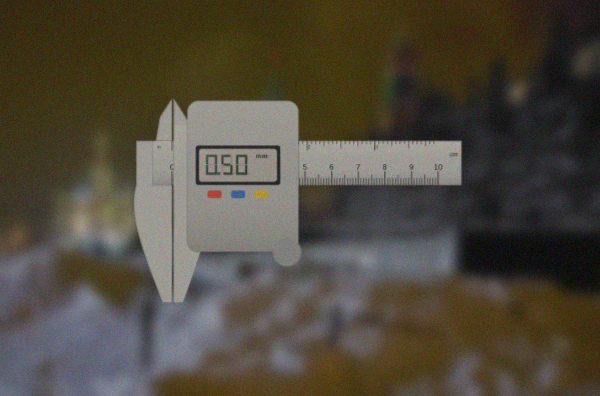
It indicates 0.50 mm
